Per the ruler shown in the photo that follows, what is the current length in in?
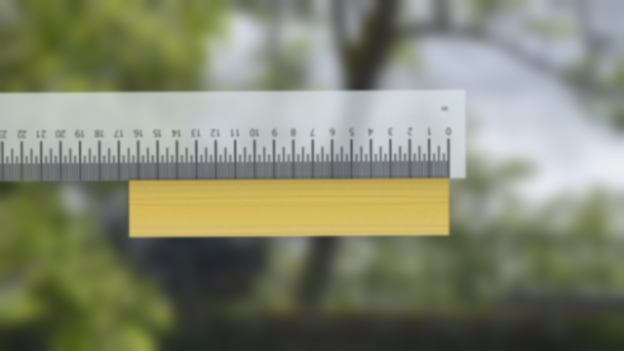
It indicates 16.5 in
